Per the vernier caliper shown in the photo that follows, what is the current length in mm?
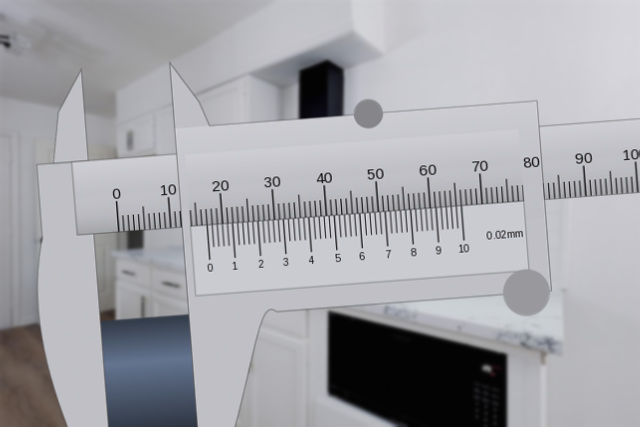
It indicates 17.0 mm
